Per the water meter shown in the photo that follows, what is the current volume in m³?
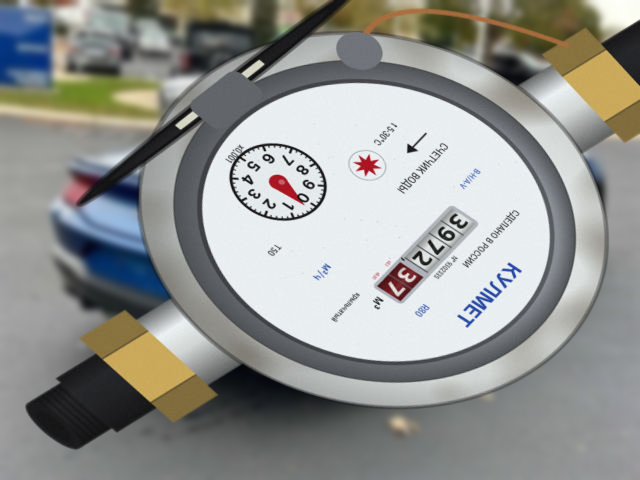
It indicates 3972.370 m³
